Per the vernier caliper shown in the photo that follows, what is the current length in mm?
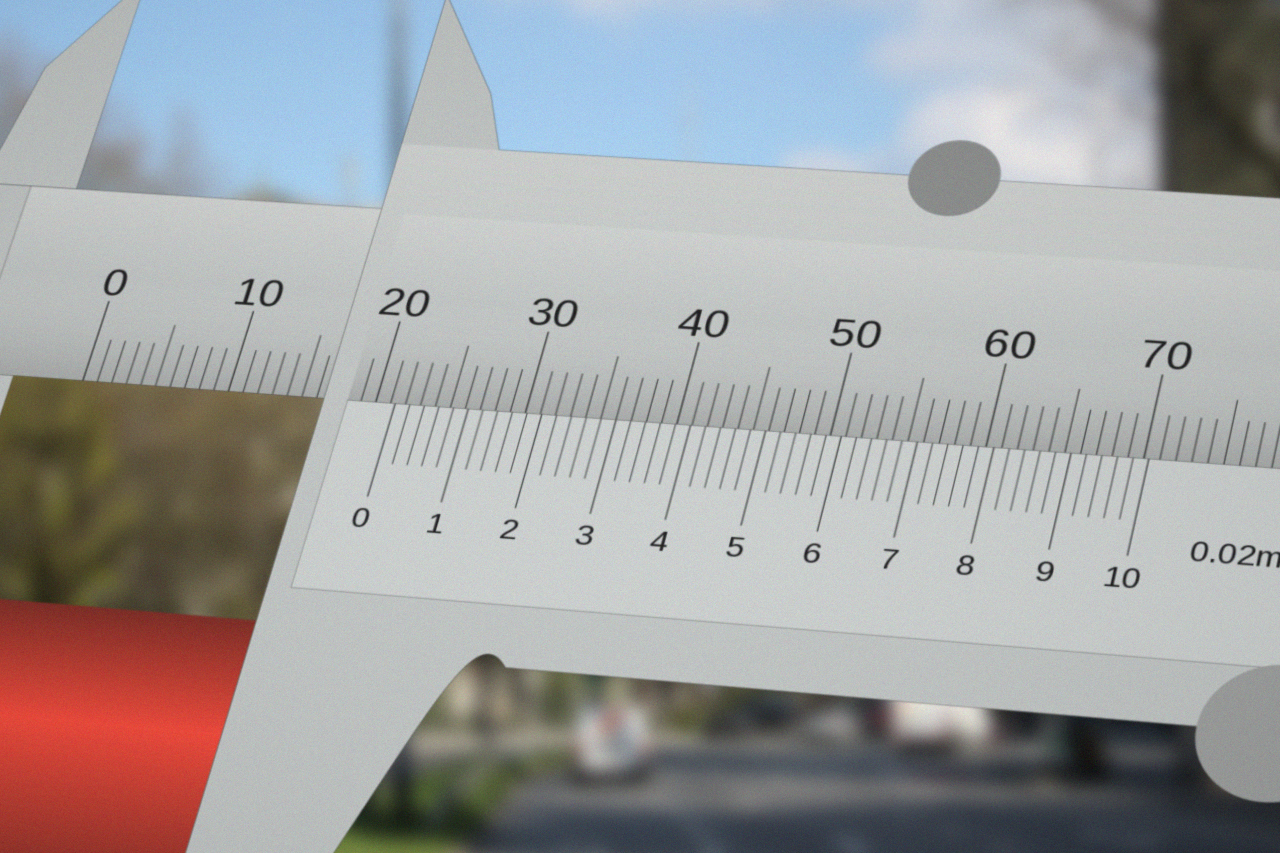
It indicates 21.3 mm
